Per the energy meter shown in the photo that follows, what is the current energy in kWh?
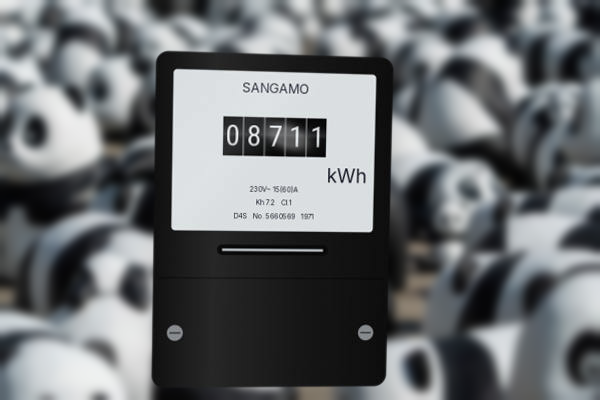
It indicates 8711 kWh
